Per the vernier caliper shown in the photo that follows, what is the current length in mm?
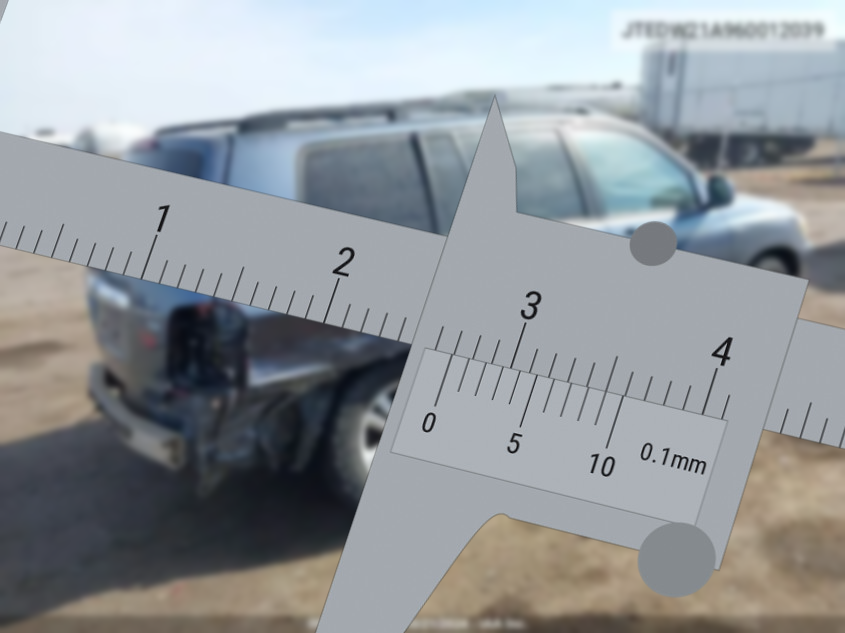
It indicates 26.9 mm
